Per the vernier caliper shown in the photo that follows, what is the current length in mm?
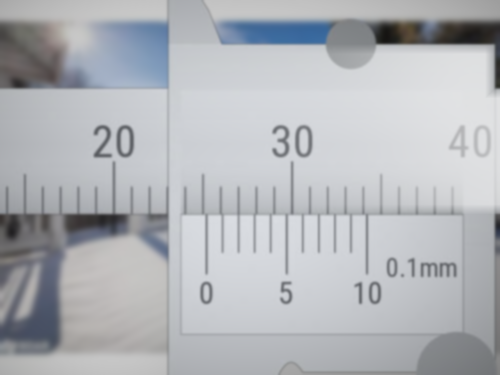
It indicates 25.2 mm
